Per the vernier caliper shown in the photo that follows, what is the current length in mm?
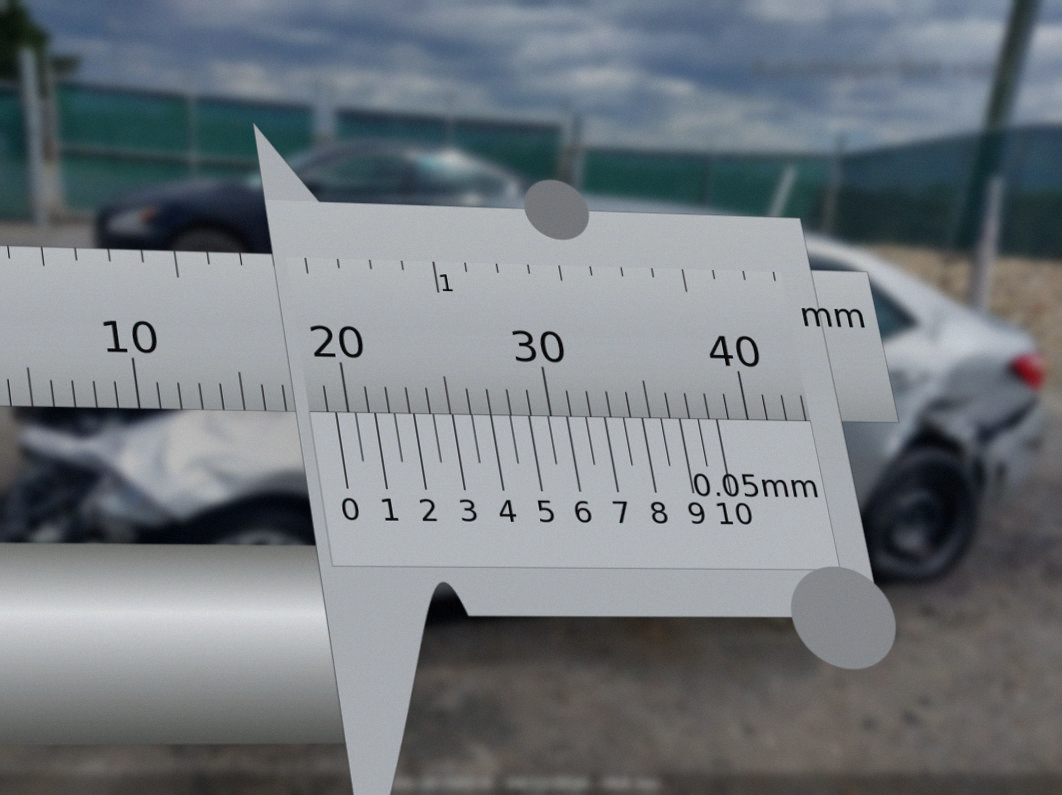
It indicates 19.4 mm
